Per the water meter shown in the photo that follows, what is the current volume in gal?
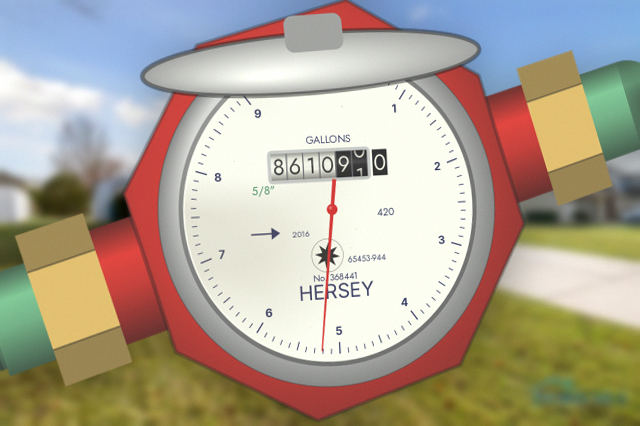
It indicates 8610905.2 gal
